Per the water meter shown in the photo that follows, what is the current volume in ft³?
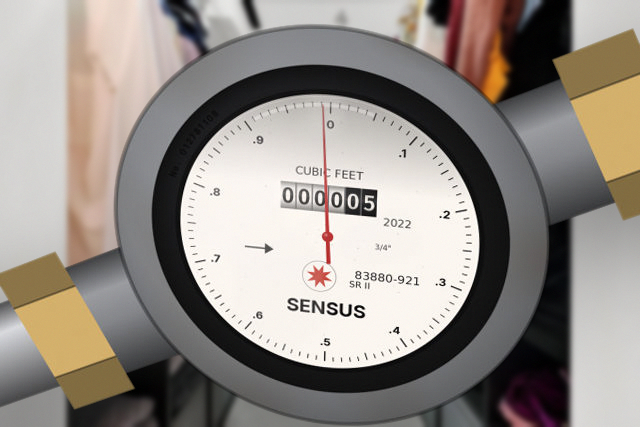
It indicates 4.99 ft³
